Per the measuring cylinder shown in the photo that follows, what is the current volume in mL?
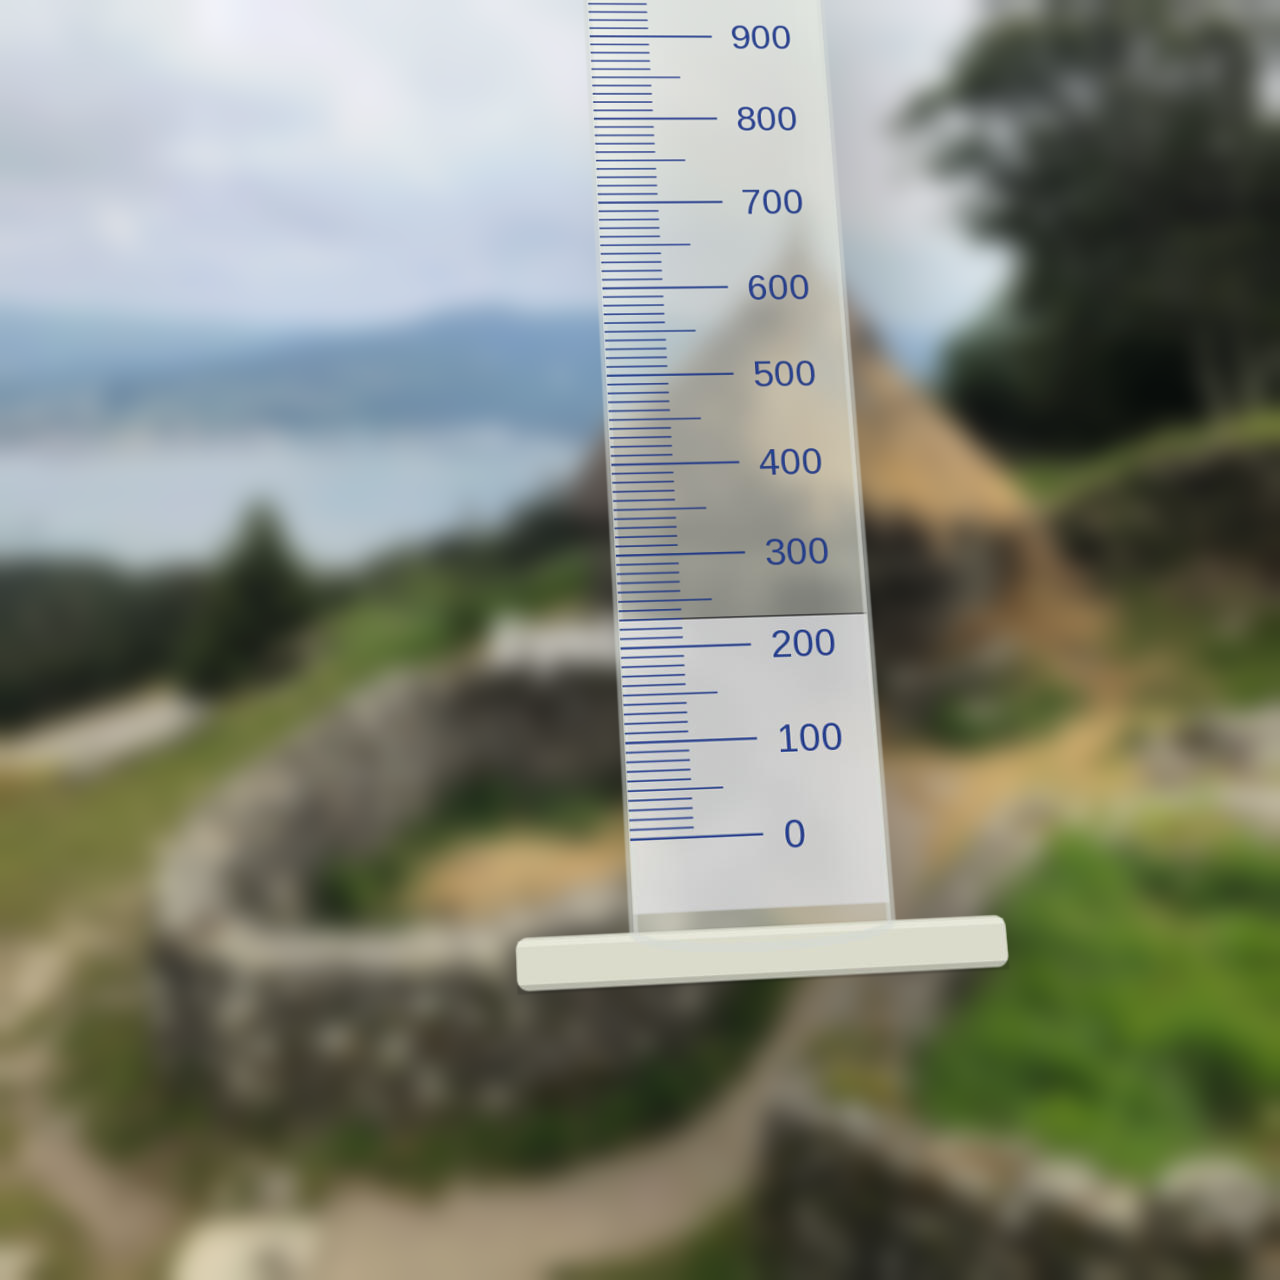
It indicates 230 mL
